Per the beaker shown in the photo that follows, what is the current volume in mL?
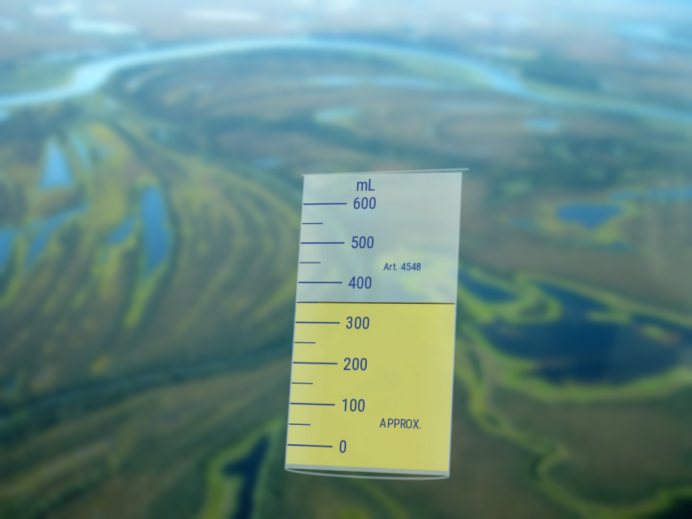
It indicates 350 mL
